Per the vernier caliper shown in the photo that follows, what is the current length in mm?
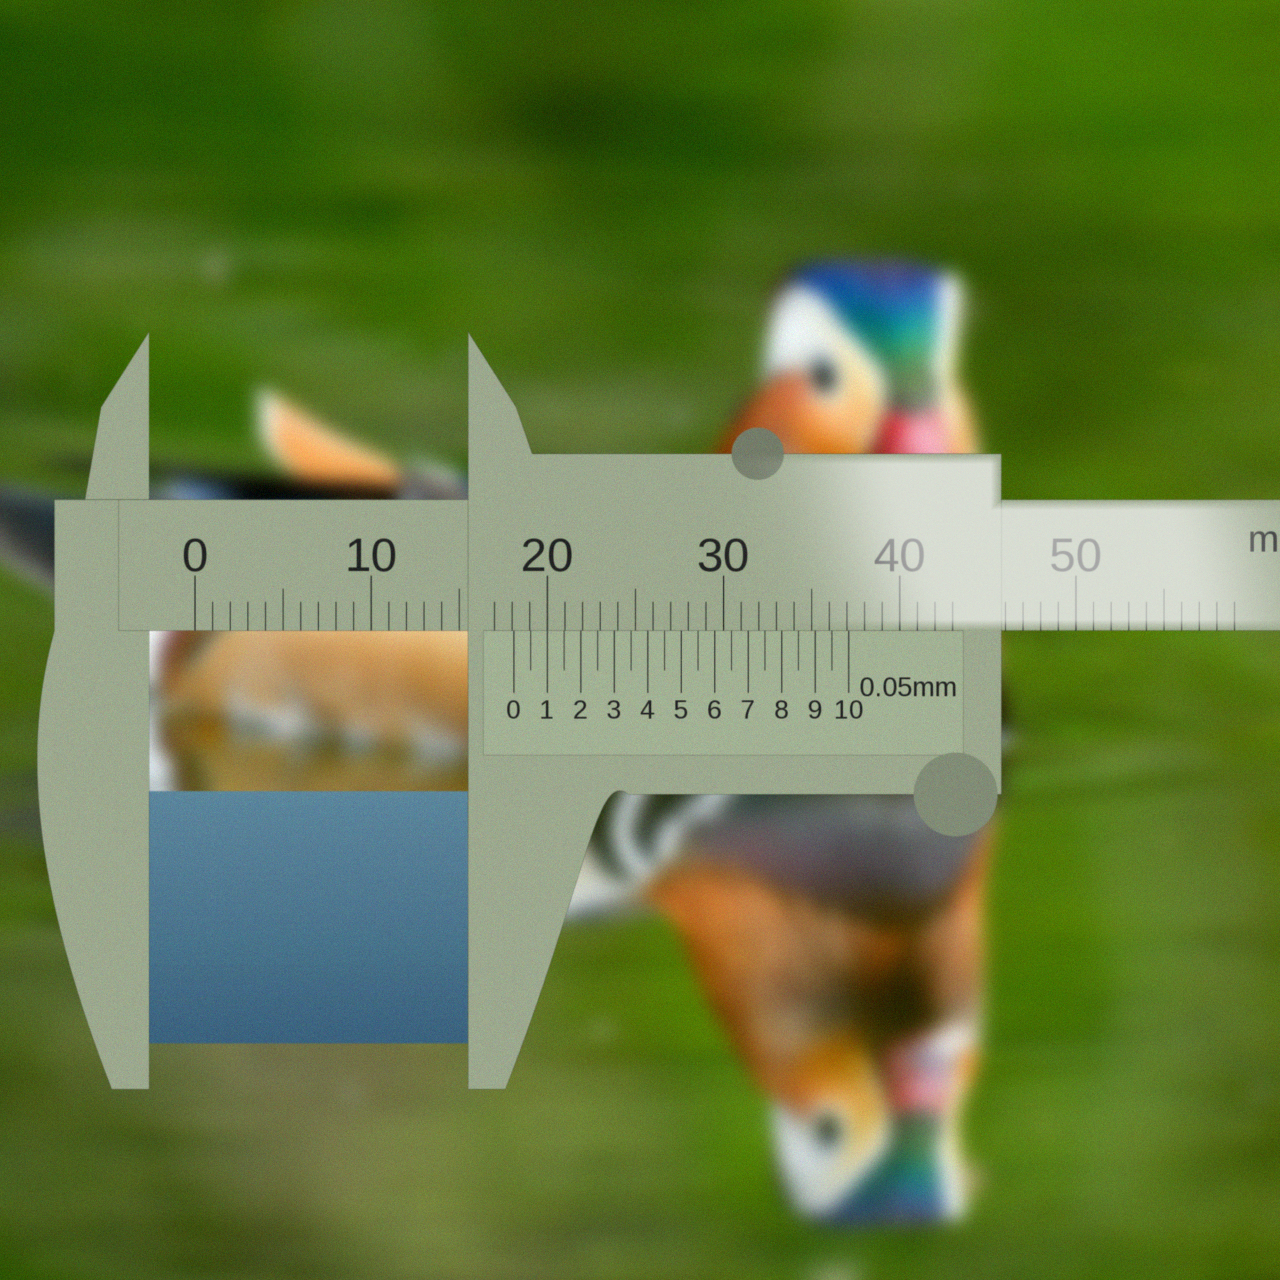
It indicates 18.1 mm
